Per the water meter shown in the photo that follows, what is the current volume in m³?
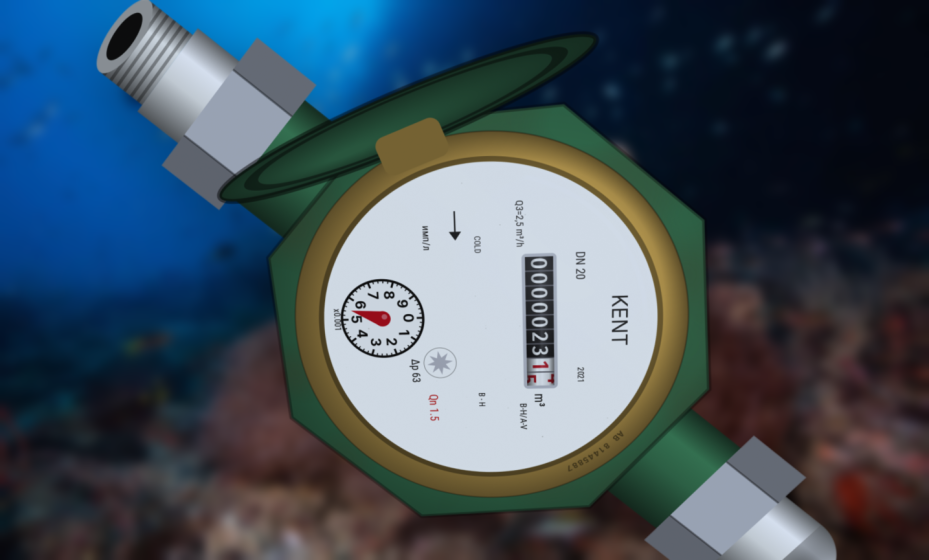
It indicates 23.145 m³
